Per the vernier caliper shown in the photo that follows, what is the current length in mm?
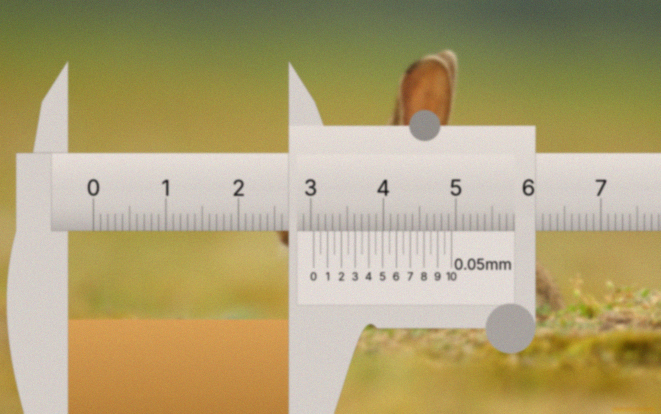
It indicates 30.4 mm
